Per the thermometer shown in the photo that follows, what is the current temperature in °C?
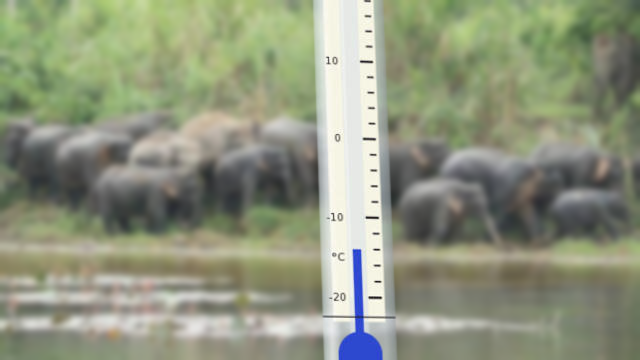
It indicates -14 °C
